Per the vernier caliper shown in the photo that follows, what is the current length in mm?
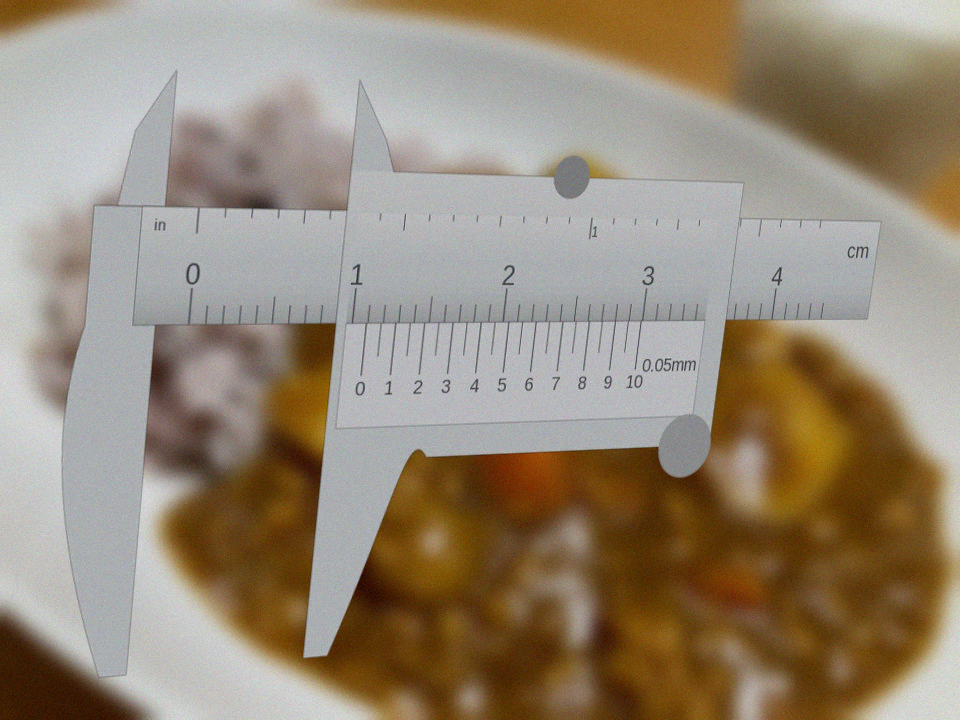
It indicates 10.9 mm
